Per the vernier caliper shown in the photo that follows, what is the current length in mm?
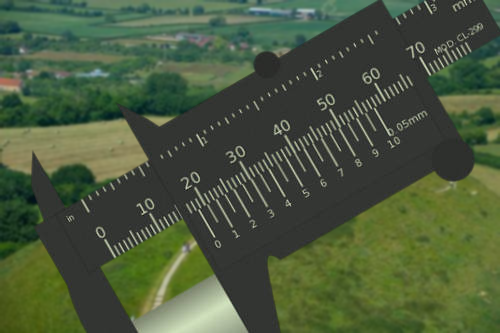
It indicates 18.5 mm
